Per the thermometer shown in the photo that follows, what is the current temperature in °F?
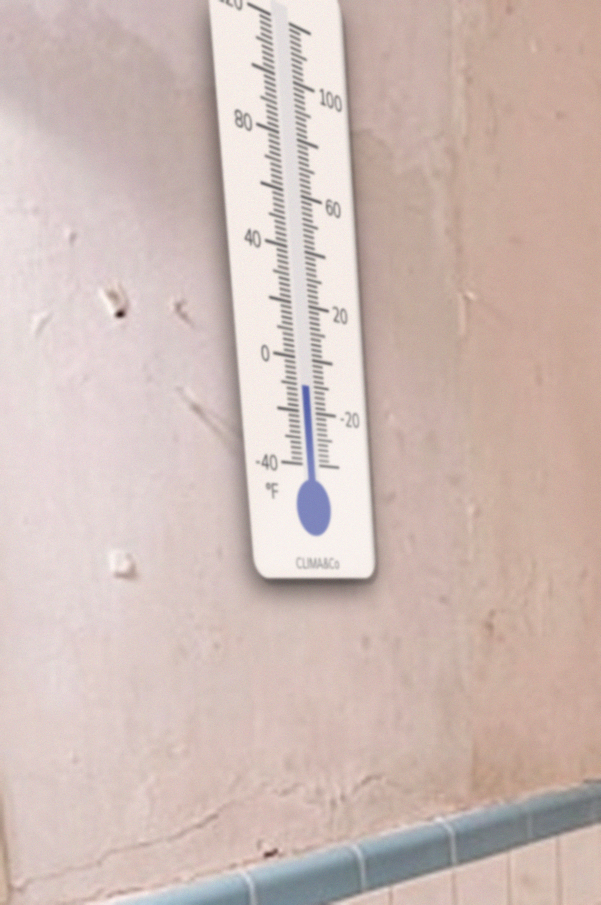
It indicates -10 °F
